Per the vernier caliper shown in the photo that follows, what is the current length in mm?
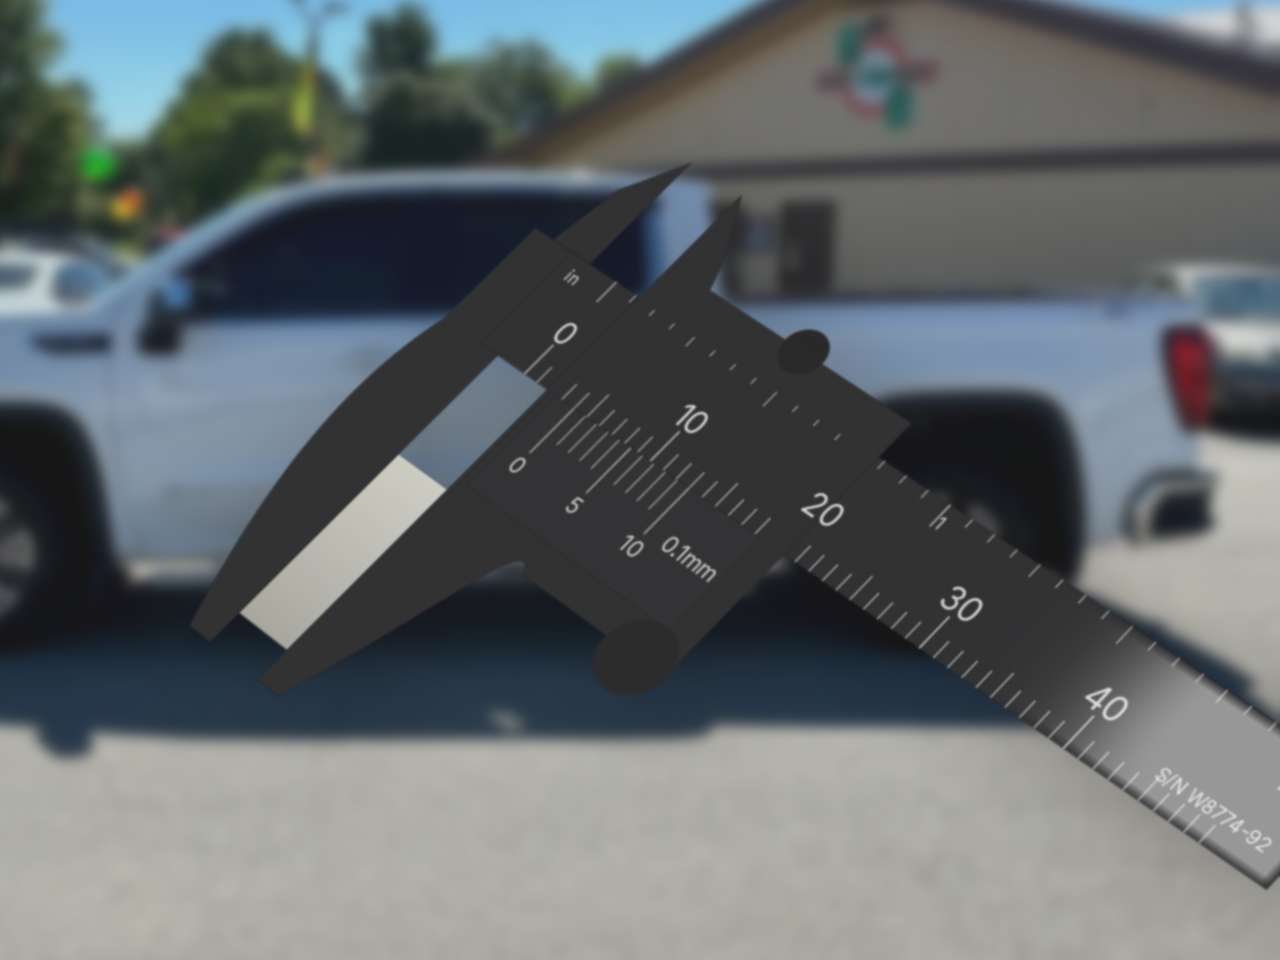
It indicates 4.0 mm
